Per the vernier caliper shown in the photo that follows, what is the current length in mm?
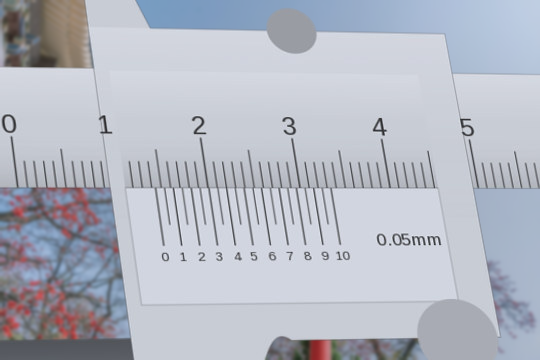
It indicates 14.4 mm
